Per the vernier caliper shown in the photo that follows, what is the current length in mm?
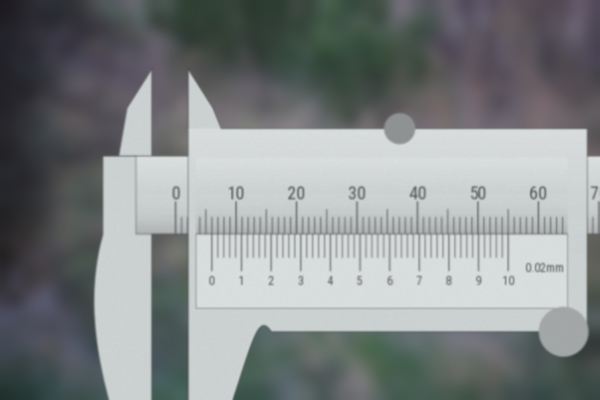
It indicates 6.0 mm
